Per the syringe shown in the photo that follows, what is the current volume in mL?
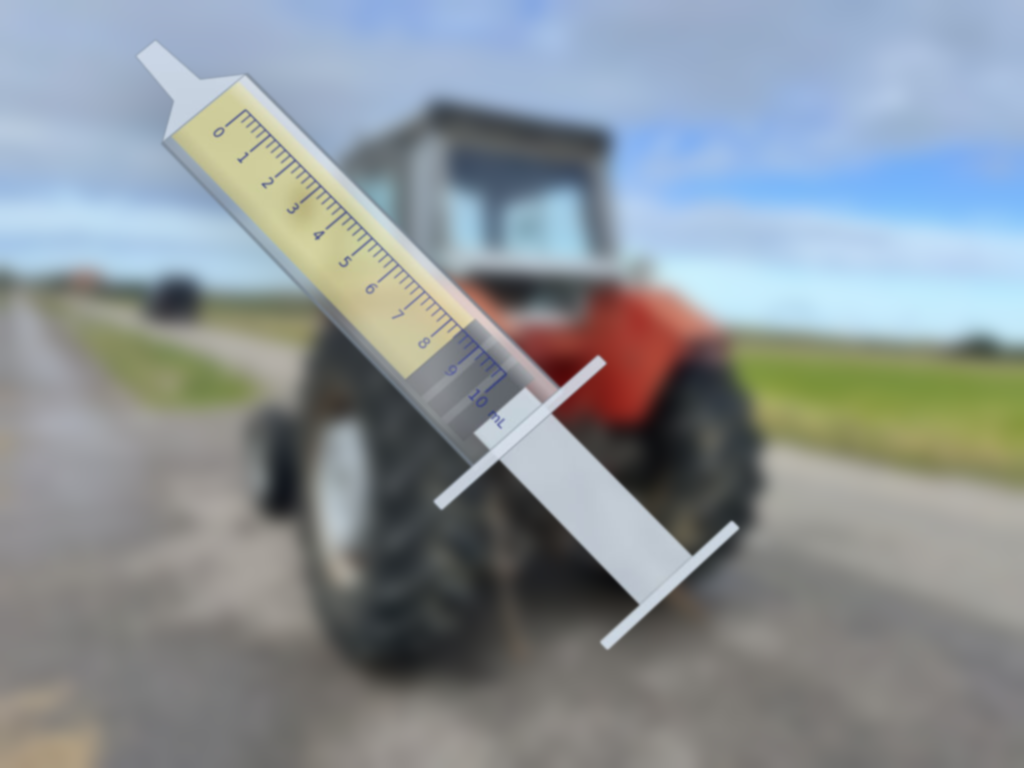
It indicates 8.4 mL
